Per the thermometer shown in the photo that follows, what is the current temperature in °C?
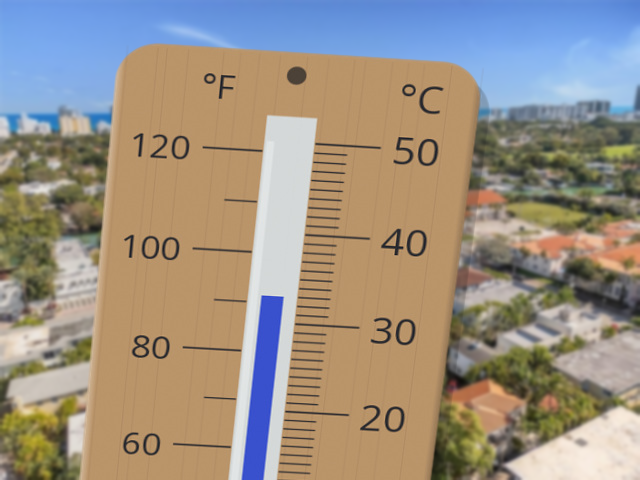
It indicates 33 °C
